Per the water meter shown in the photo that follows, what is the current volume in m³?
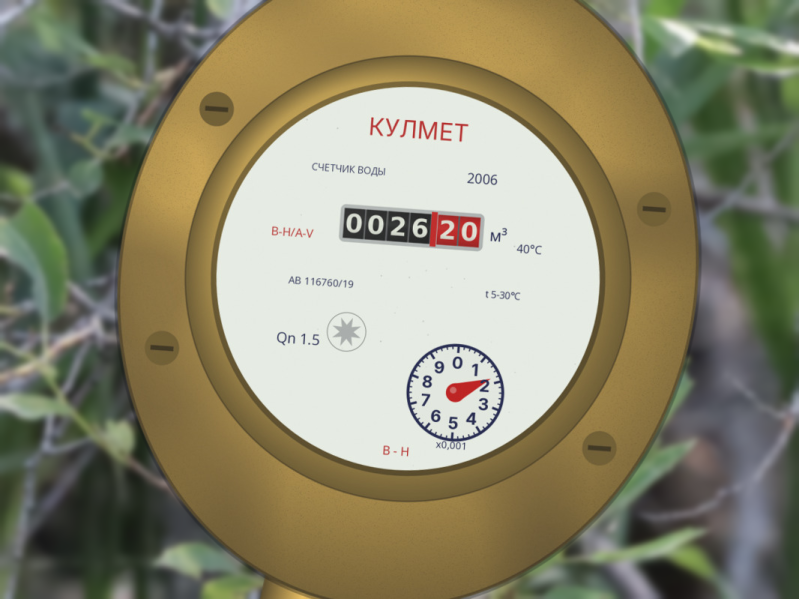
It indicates 26.201 m³
